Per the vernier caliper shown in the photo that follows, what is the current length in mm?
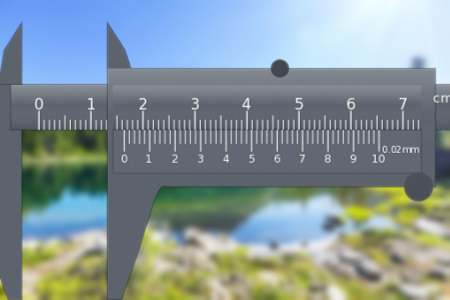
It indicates 16.4 mm
